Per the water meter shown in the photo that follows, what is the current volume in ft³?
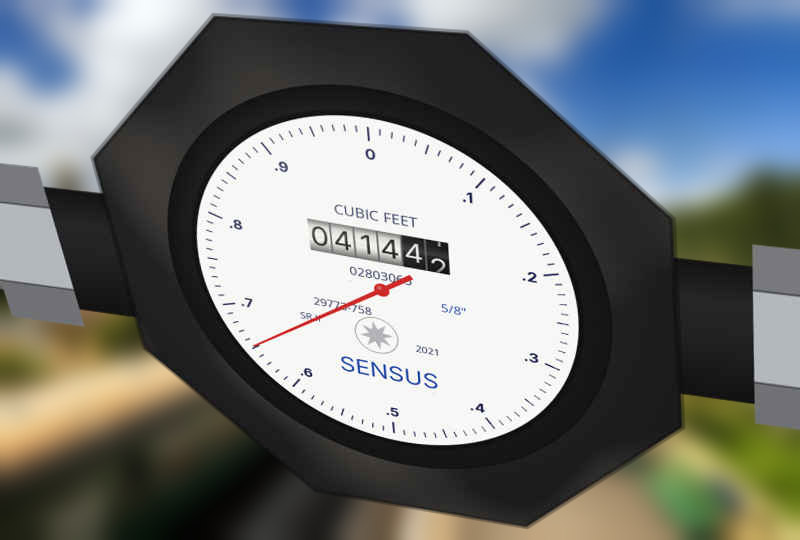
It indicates 41441.65 ft³
